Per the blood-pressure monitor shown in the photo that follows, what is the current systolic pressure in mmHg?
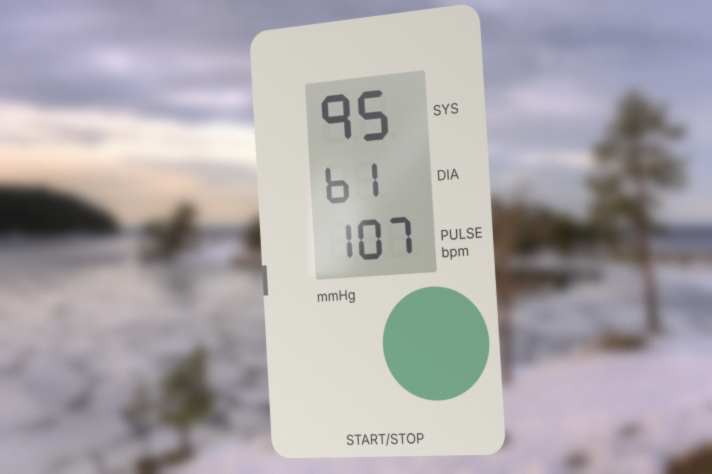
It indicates 95 mmHg
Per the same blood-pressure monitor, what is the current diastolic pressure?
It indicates 61 mmHg
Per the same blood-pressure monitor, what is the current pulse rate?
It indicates 107 bpm
